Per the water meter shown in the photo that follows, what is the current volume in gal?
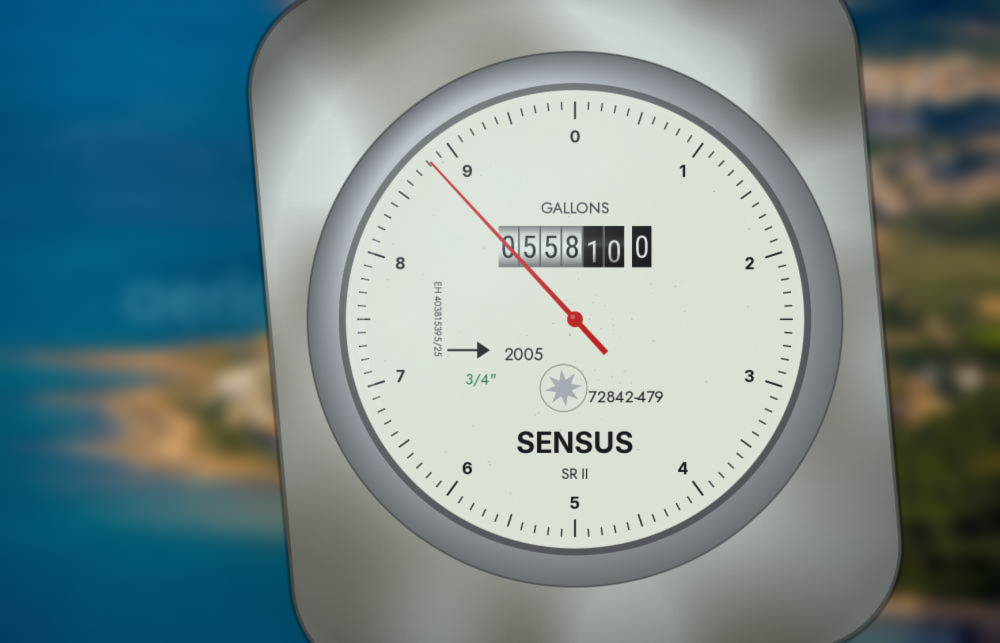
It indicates 558098.8 gal
